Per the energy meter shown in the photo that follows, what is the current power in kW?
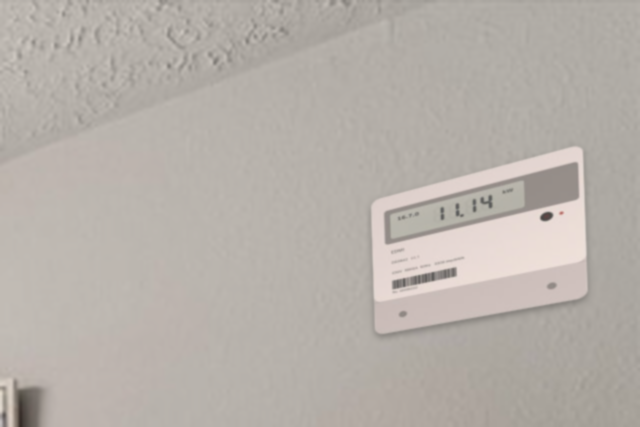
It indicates 11.14 kW
